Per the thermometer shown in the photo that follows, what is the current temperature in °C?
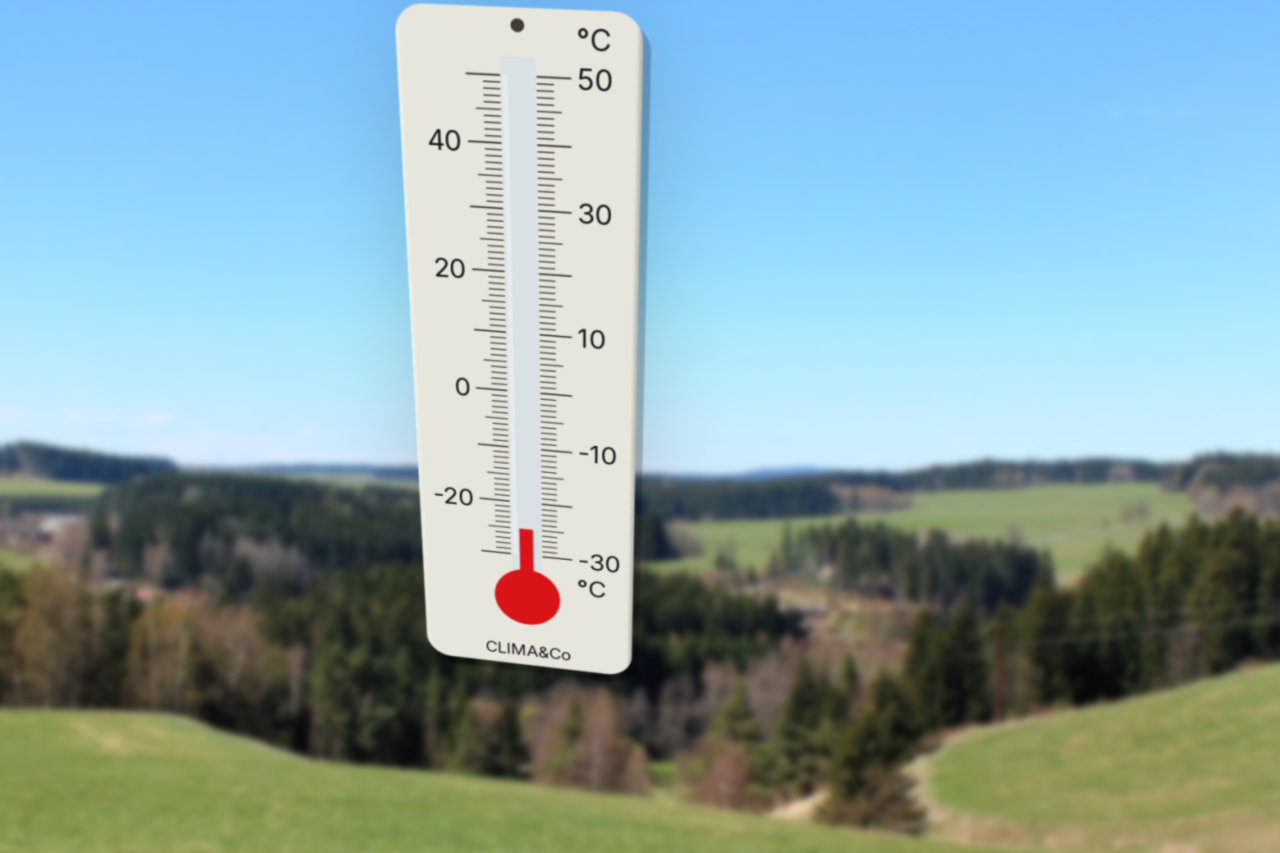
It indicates -25 °C
